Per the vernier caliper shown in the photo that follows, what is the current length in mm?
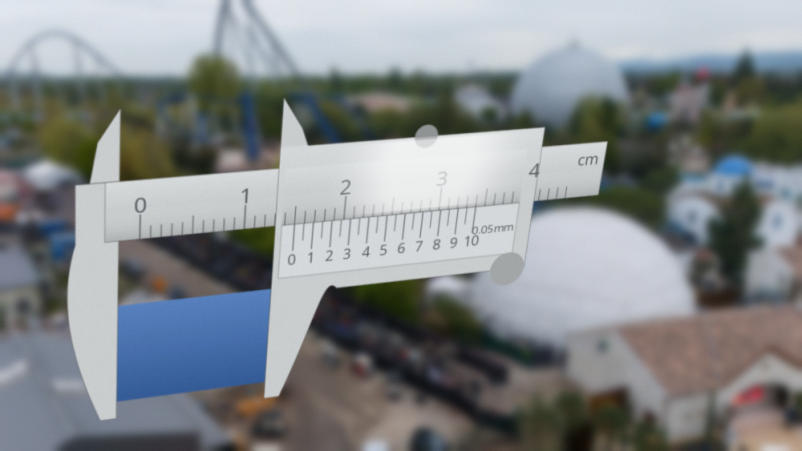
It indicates 15.0 mm
